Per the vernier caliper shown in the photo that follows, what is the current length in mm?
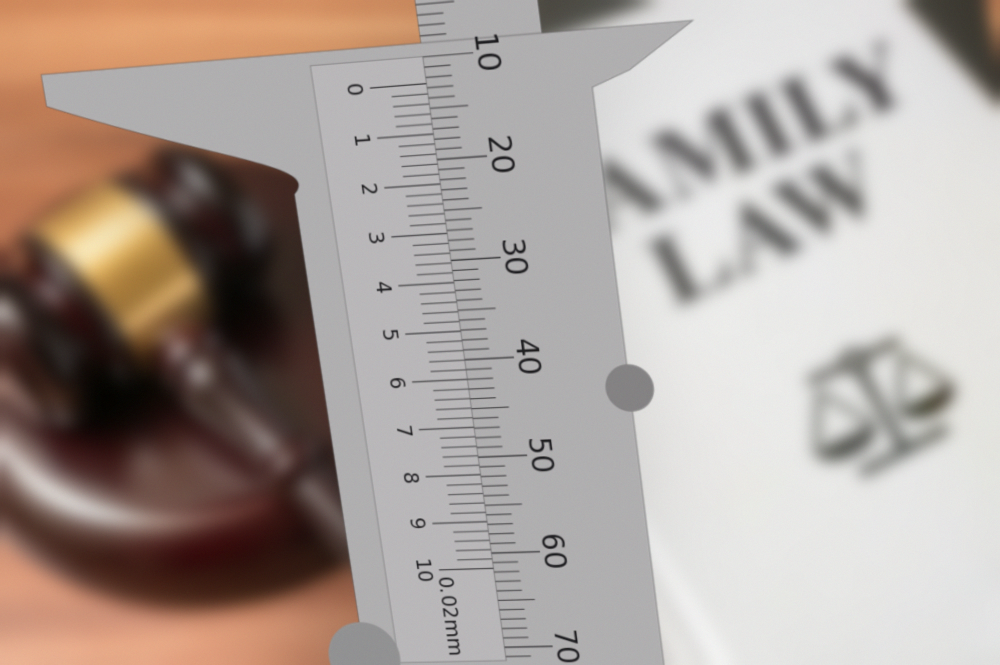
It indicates 12.6 mm
